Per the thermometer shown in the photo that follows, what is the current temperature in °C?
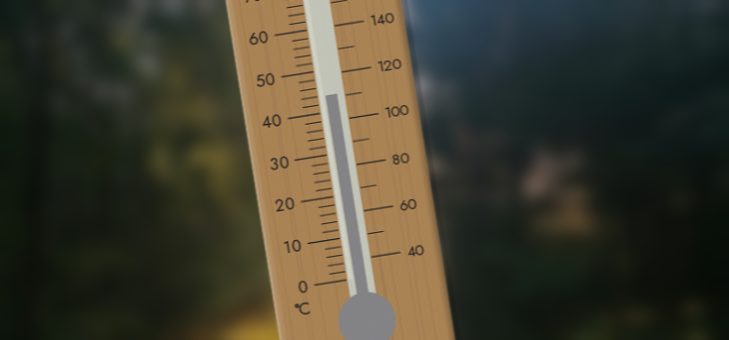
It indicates 44 °C
